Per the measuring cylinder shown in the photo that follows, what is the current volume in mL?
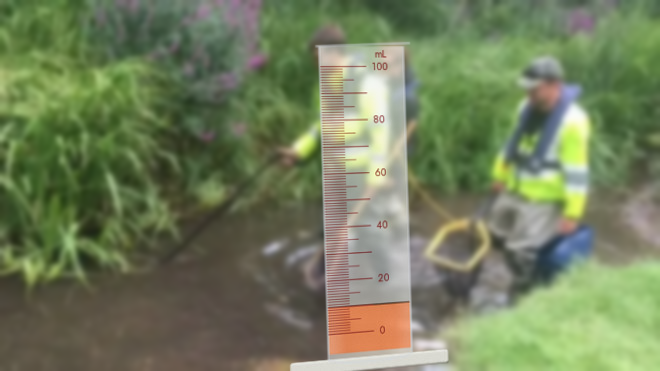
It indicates 10 mL
